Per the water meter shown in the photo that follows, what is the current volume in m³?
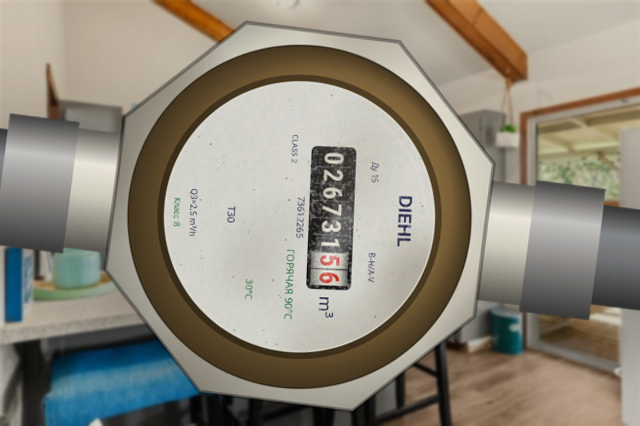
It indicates 26731.56 m³
